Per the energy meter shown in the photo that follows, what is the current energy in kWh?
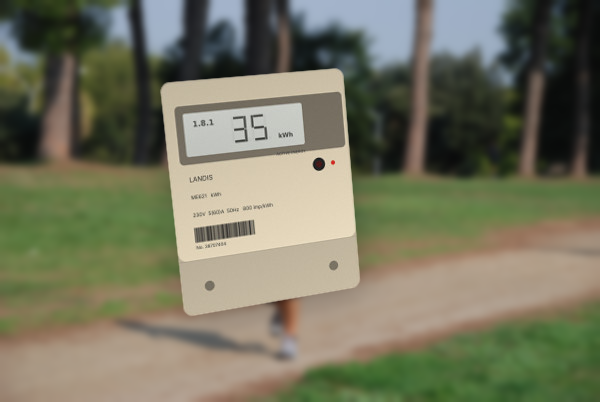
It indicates 35 kWh
